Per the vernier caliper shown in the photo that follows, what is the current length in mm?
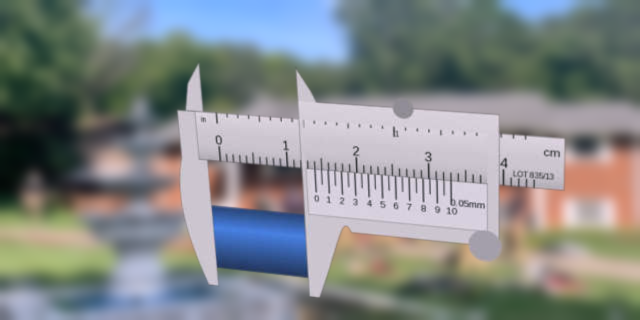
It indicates 14.0 mm
